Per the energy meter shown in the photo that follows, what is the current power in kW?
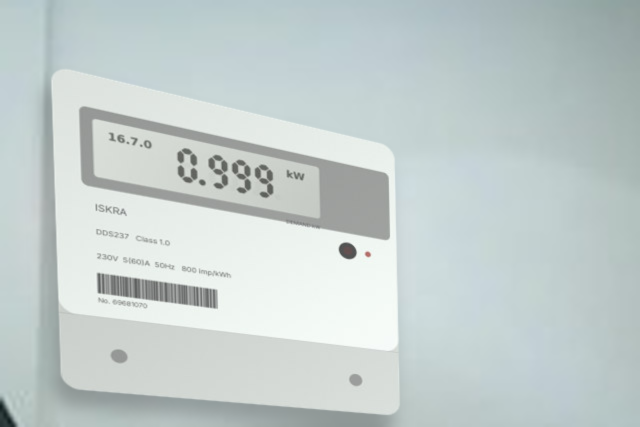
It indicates 0.999 kW
